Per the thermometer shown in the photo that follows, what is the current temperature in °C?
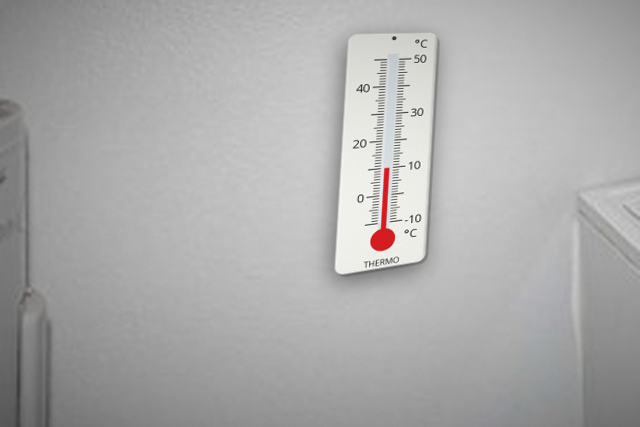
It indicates 10 °C
